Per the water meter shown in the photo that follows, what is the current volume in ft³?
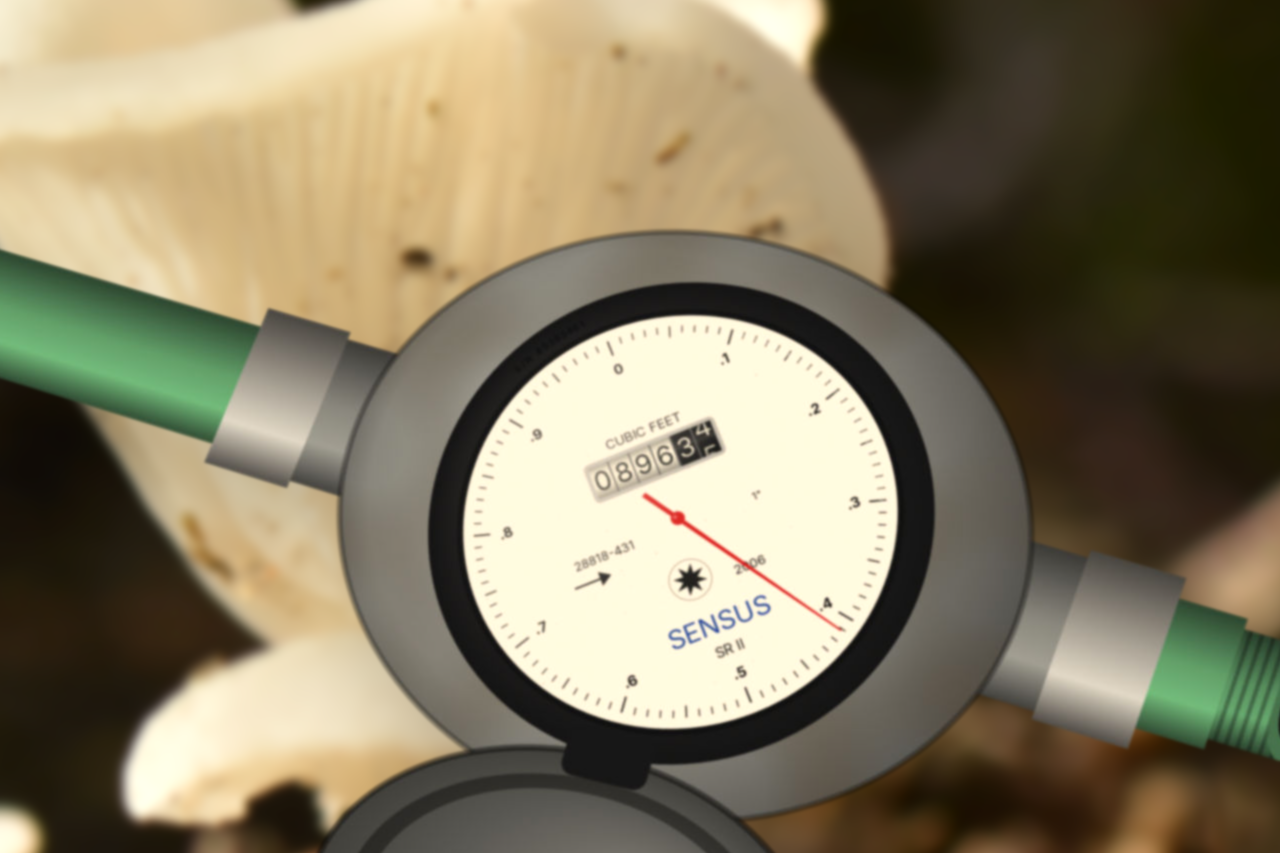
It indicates 89634.41 ft³
